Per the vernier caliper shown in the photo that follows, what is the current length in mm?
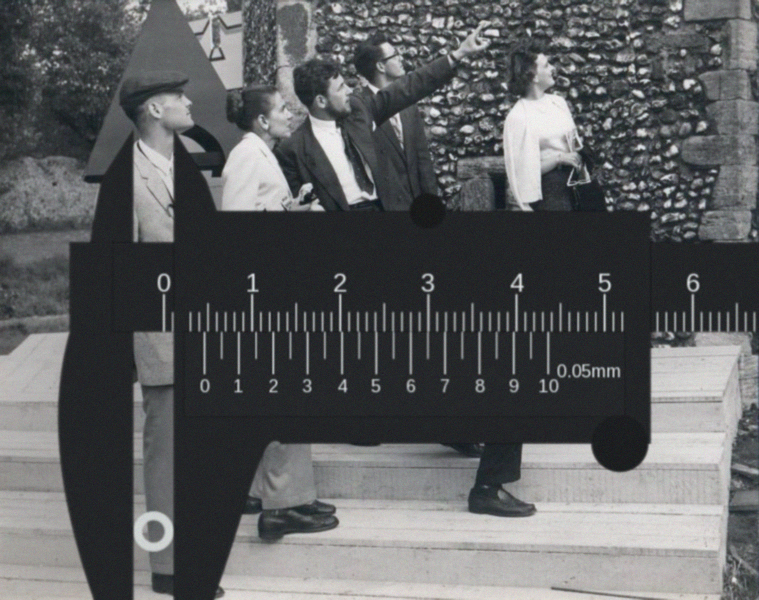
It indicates 4.6 mm
